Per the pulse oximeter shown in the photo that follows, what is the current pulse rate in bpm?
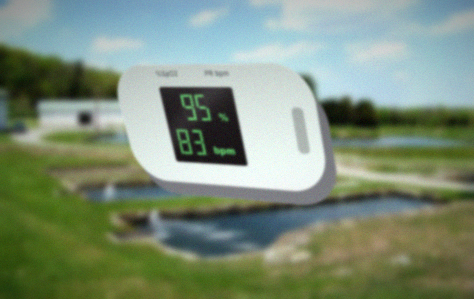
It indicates 83 bpm
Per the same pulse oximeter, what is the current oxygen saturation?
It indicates 95 %
